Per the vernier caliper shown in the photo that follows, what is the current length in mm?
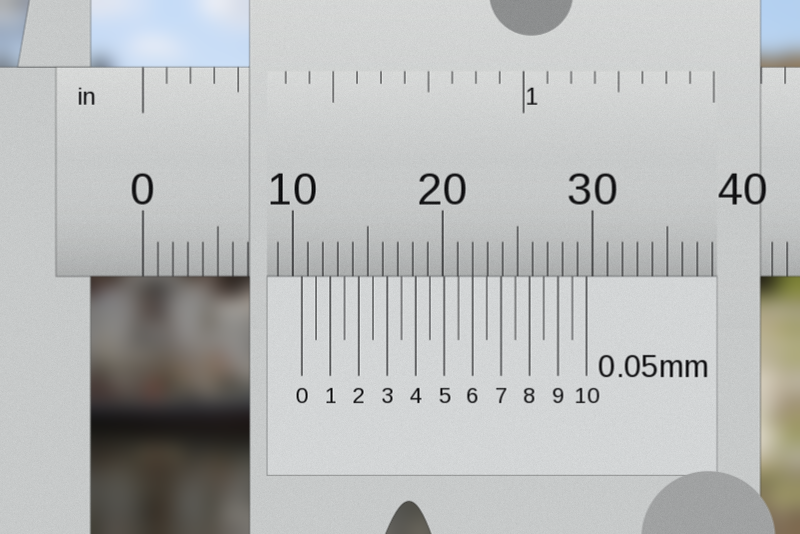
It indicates 10.6 mm
